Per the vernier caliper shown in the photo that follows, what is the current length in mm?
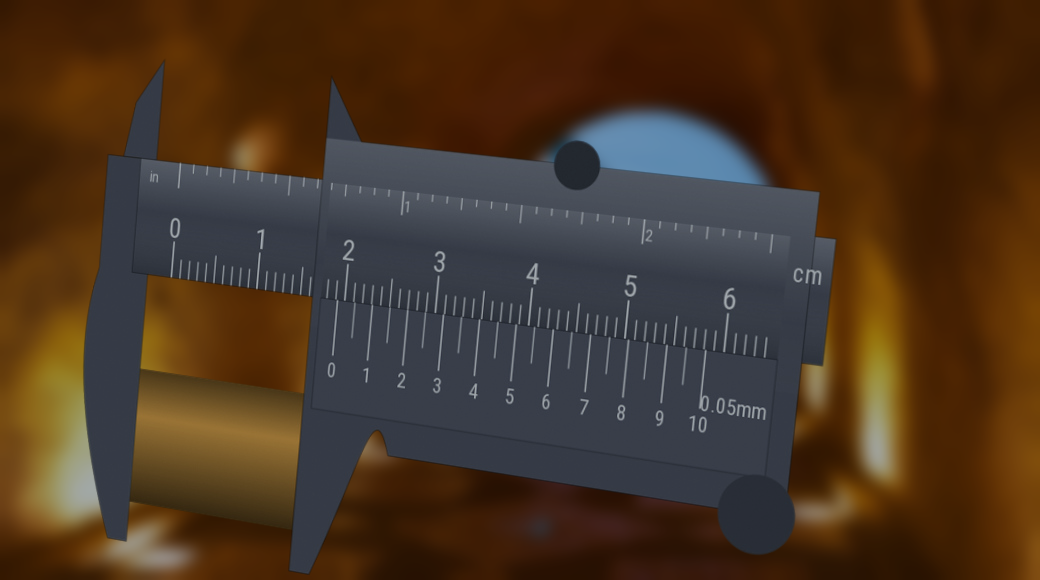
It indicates 19.2 mm
